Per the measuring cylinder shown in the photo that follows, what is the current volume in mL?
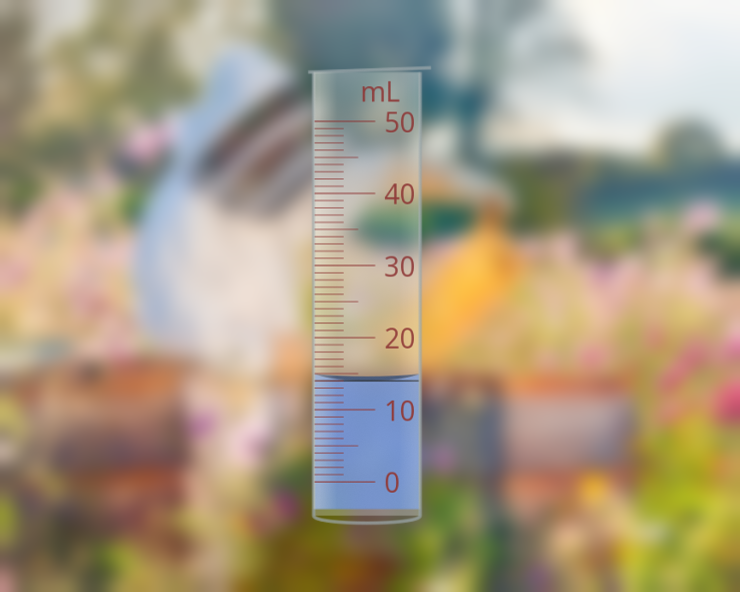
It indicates 14 mL
